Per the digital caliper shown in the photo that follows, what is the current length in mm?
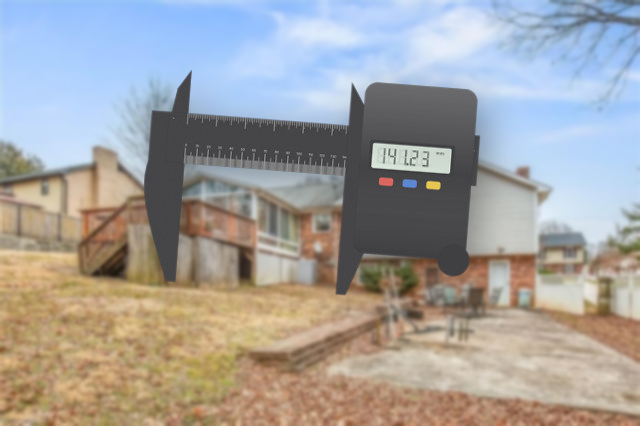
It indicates 141.23 mm
